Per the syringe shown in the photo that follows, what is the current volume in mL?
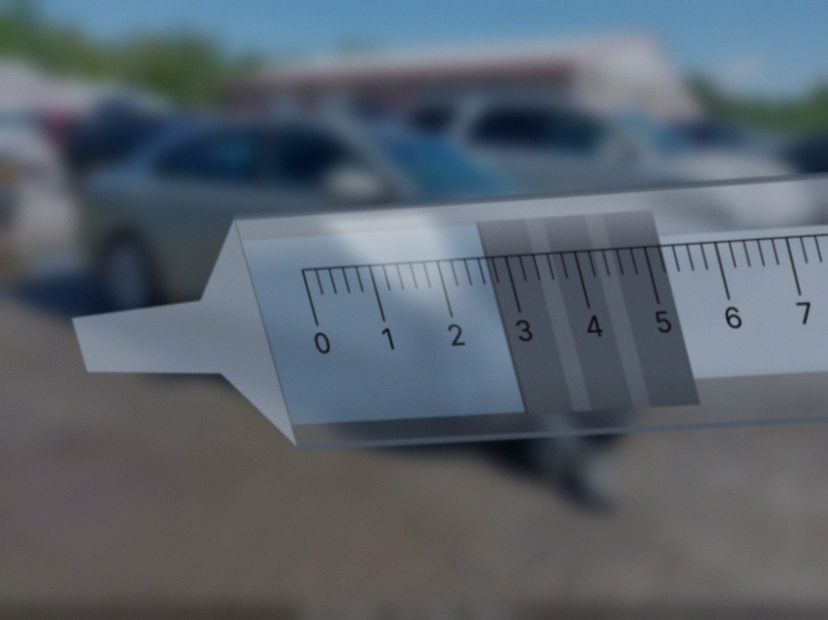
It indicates 2.7 mL
